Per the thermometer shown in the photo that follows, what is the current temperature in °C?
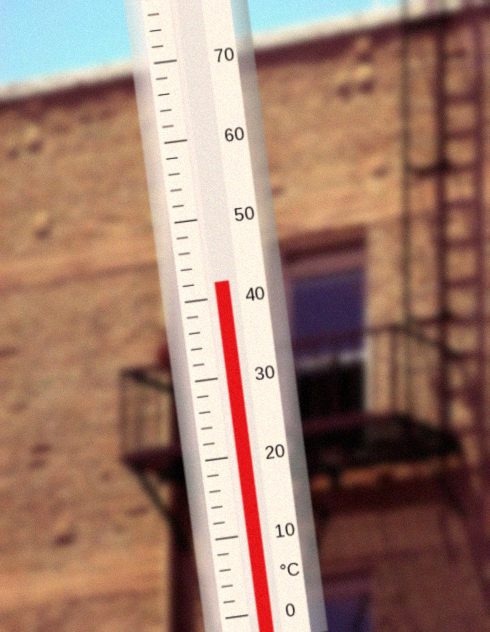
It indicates 42 °C
